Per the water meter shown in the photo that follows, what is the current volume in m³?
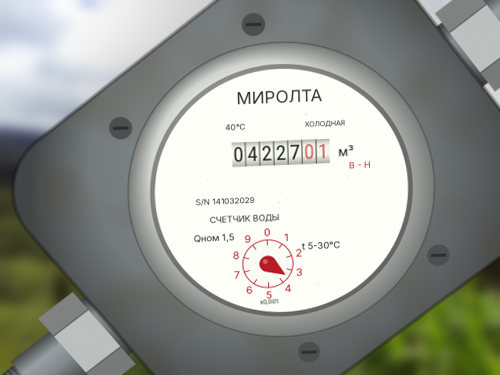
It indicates 4227.013 m³
